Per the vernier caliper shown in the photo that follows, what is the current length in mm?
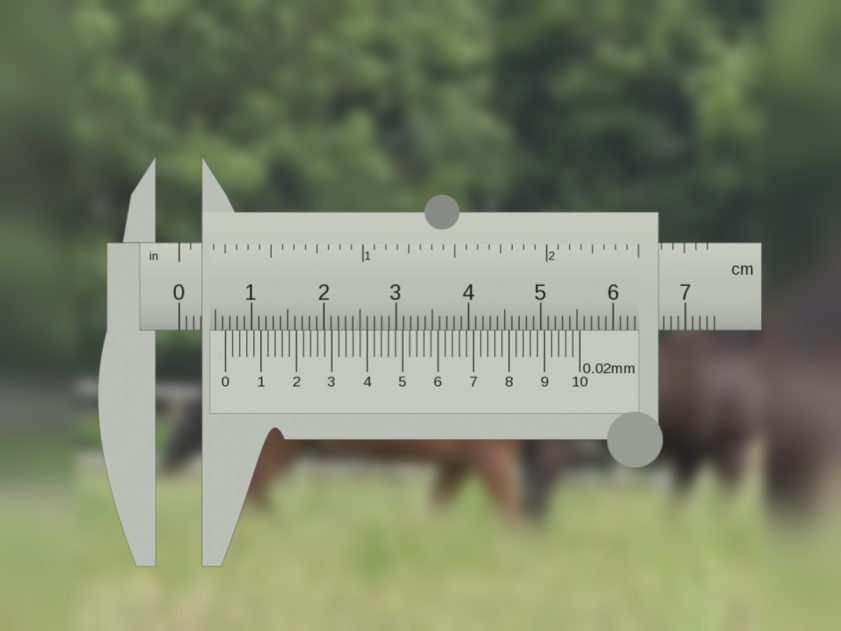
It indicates 6.4 mm
